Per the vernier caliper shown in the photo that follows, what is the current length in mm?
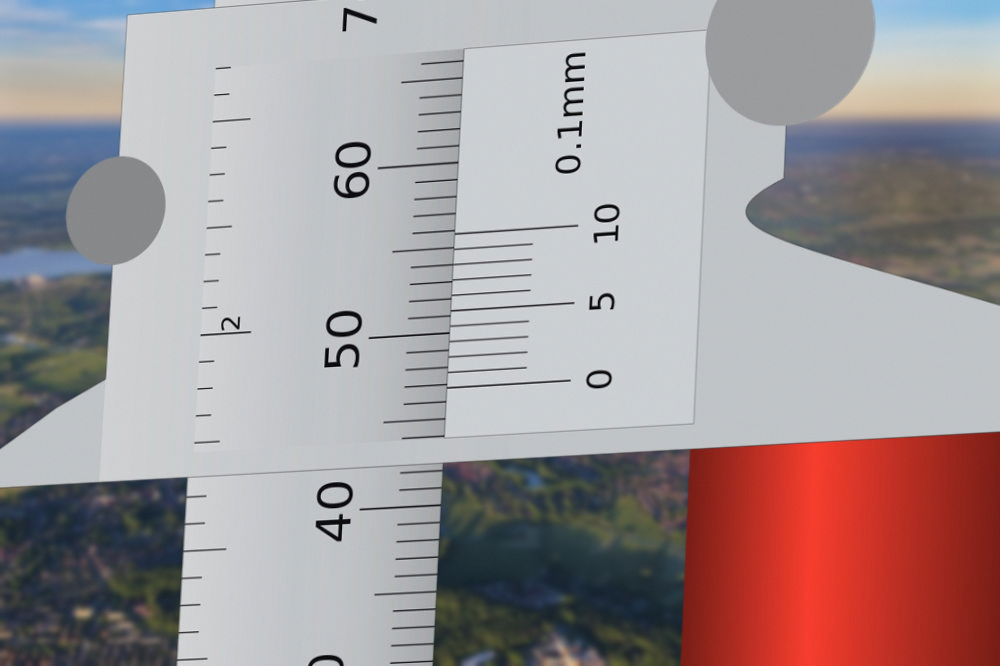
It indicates 46.8 mm
